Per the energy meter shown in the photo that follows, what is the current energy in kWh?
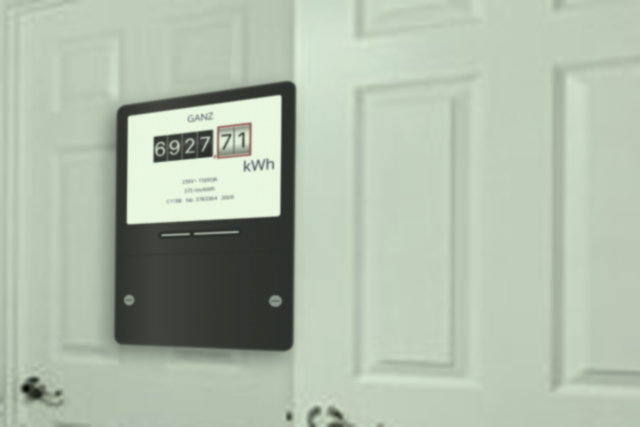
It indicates 6927.71 kWh
